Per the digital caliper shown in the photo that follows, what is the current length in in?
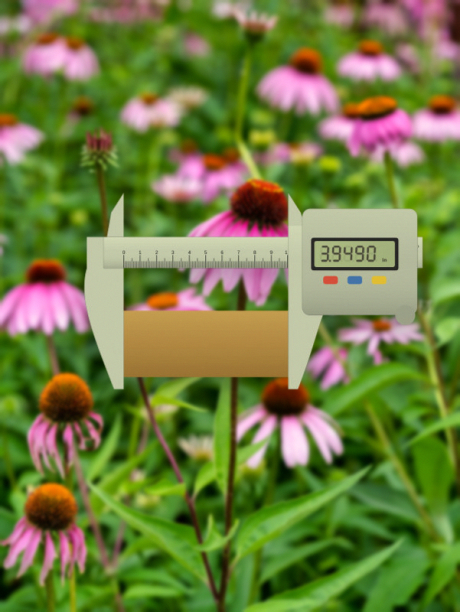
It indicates 3.9490 in
